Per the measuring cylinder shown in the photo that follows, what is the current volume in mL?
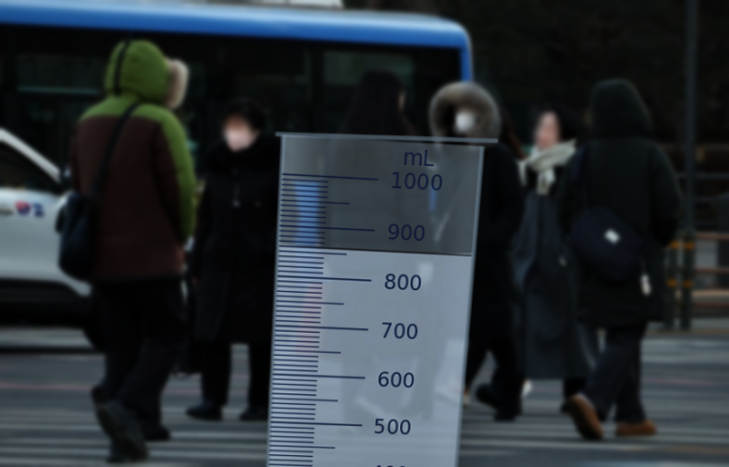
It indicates 860 mL
